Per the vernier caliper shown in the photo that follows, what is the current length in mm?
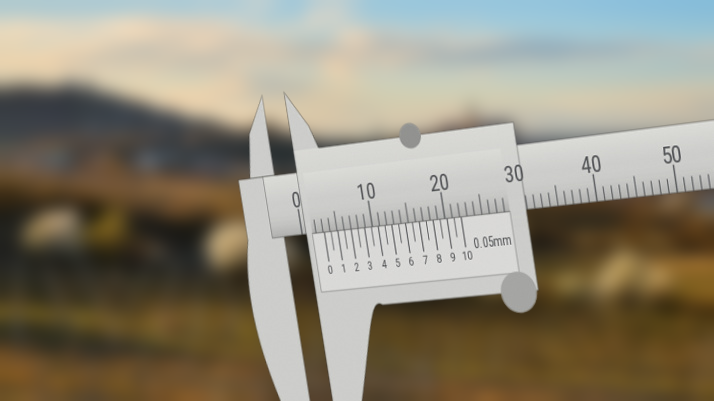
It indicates 3.2 mm
